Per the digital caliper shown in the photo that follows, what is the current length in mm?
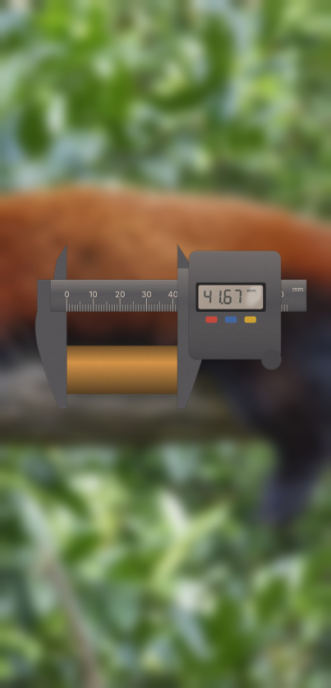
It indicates 41.67 mm
